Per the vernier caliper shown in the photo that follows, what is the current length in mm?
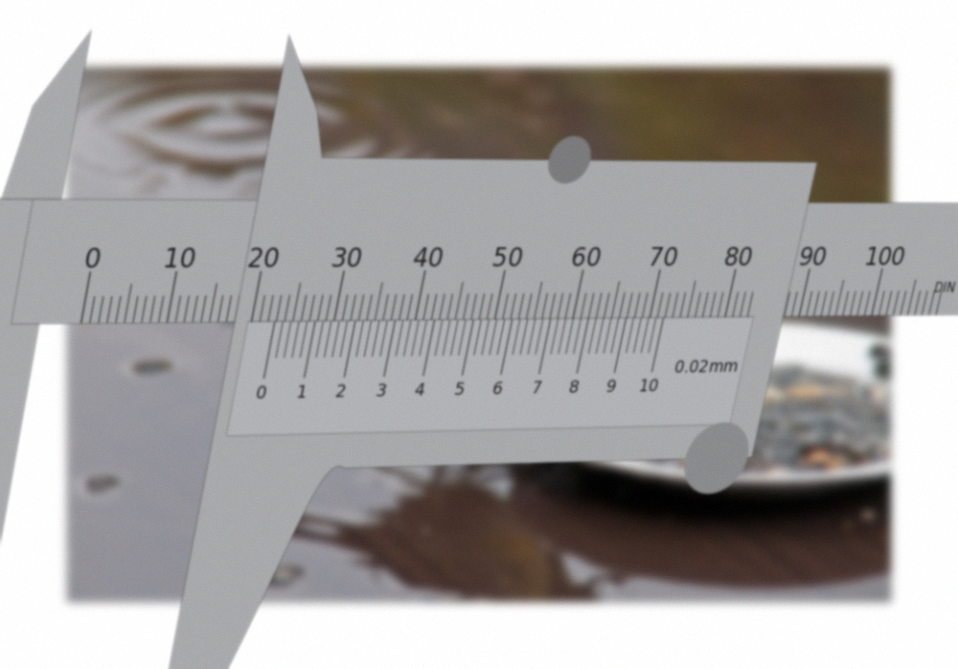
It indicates 22.8 mm
